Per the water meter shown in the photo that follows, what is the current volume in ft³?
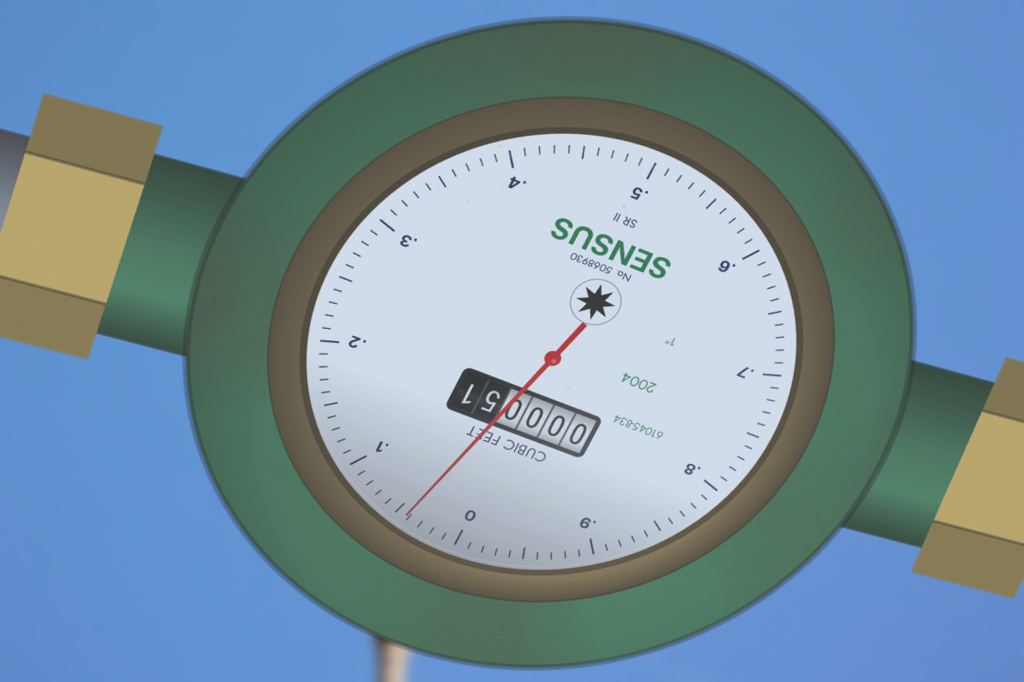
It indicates 51.04 ft³
